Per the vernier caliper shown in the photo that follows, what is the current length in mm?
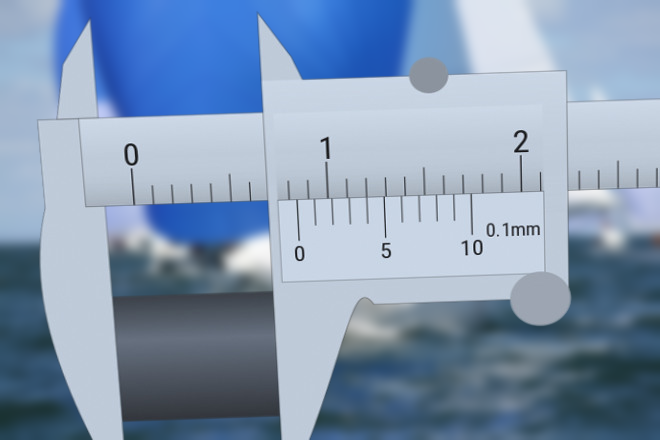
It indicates 8.4 mm
